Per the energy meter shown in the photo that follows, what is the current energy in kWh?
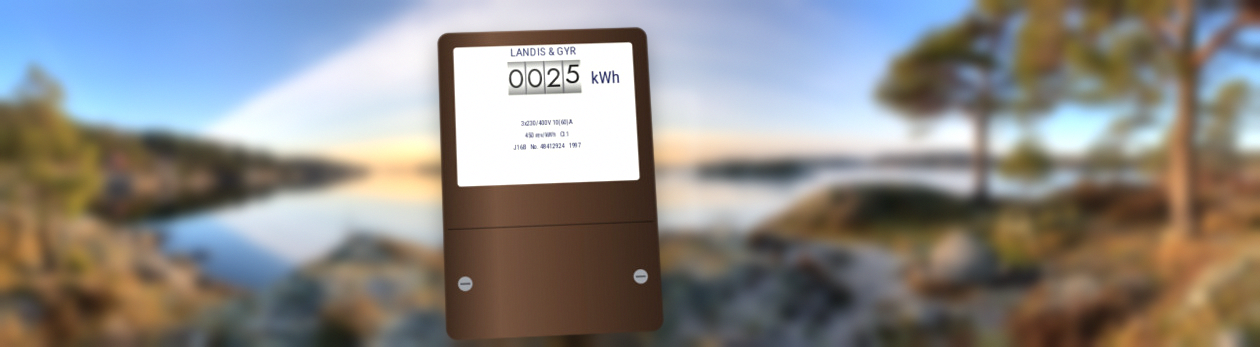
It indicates 25 kWh
